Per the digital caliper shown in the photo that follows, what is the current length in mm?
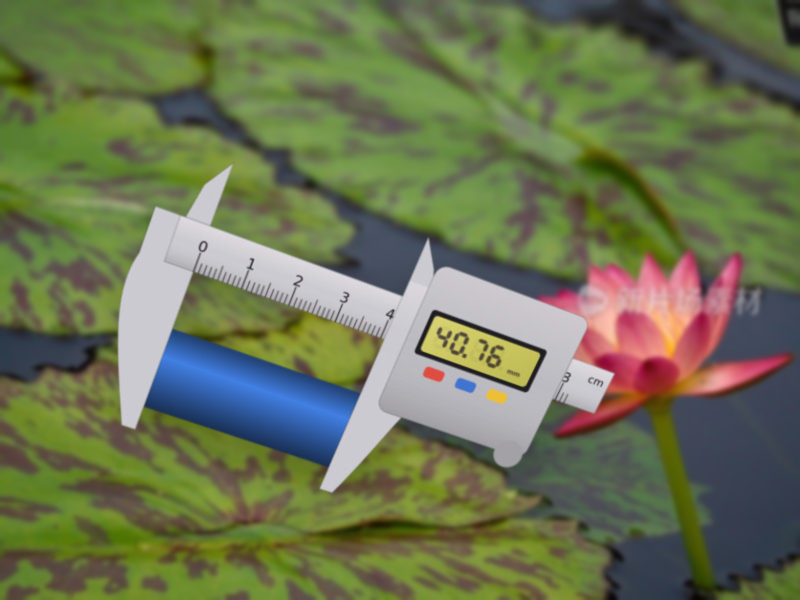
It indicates 40.76 mm
